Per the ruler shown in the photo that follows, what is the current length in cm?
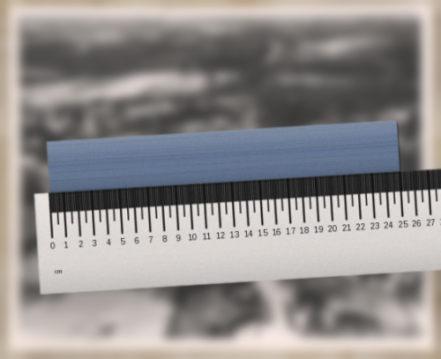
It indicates 25 cm
